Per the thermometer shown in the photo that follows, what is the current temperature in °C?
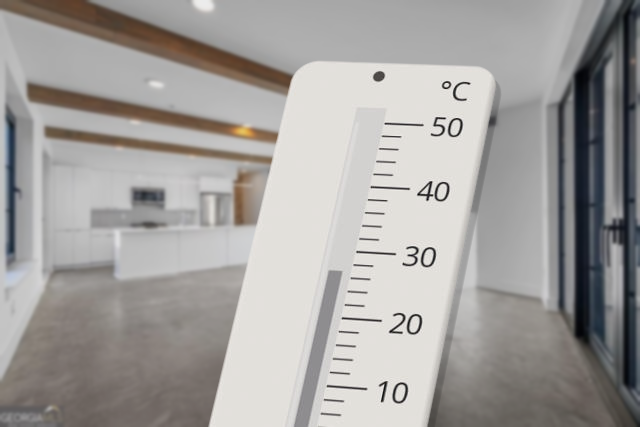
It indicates 27 °C
